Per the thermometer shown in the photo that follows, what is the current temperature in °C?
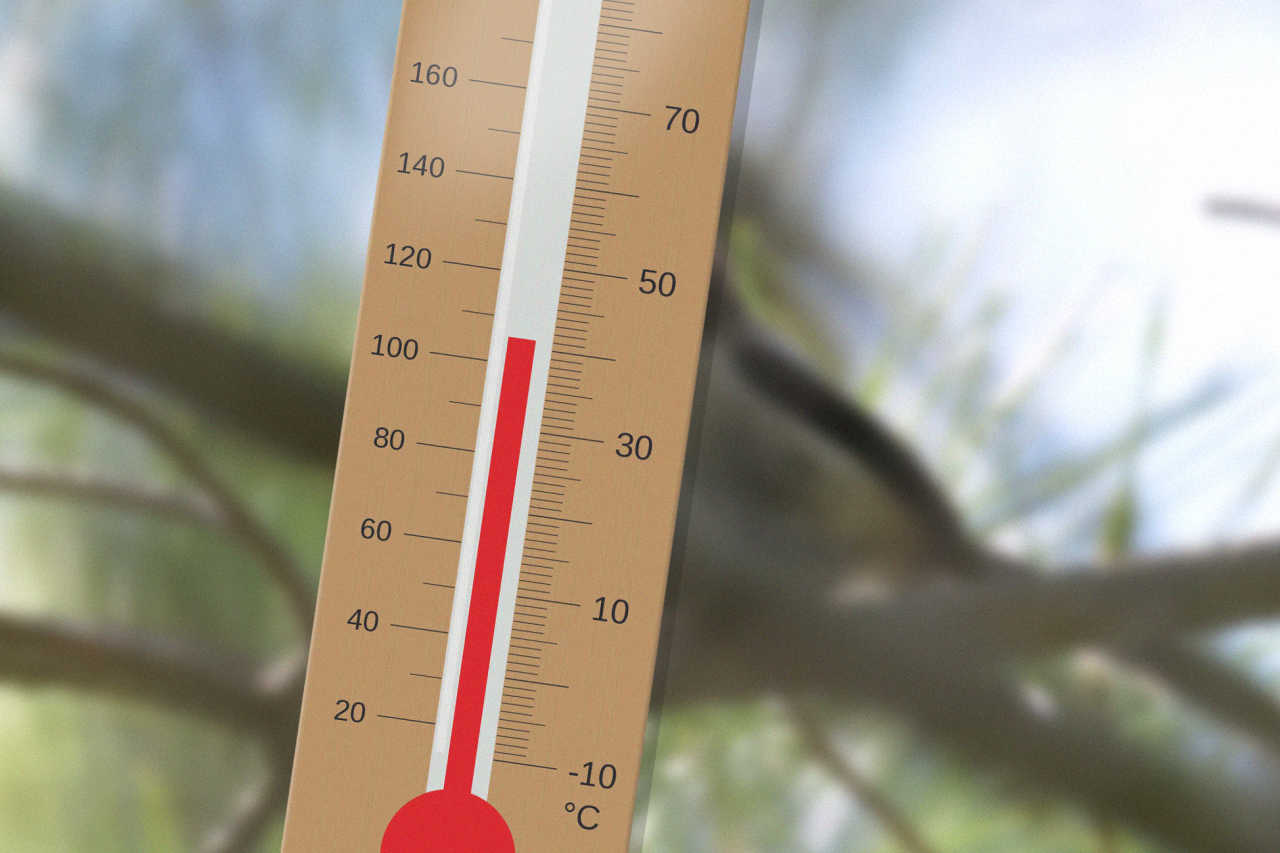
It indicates 41 °C
